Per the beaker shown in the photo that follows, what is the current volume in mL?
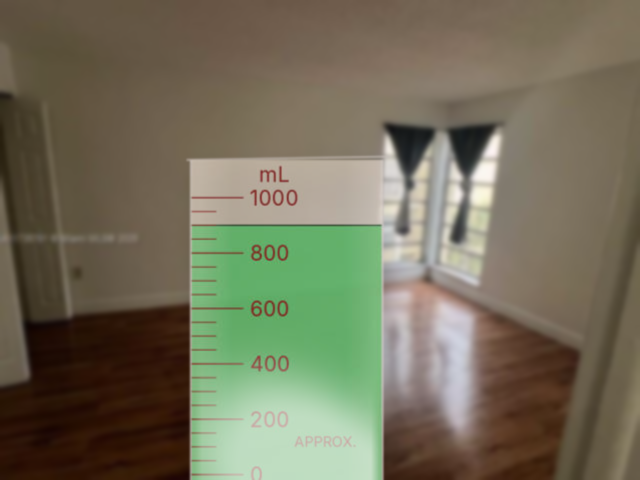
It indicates 900 mL
